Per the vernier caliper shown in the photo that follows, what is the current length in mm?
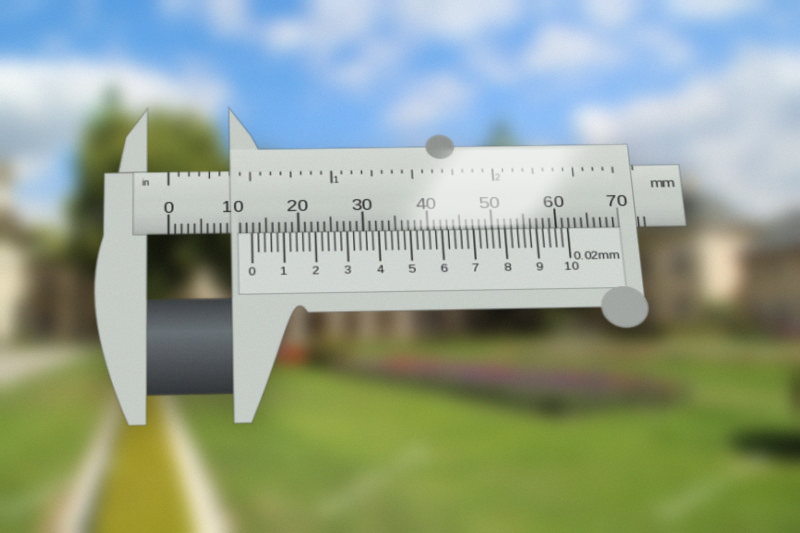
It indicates 12.8 mm
